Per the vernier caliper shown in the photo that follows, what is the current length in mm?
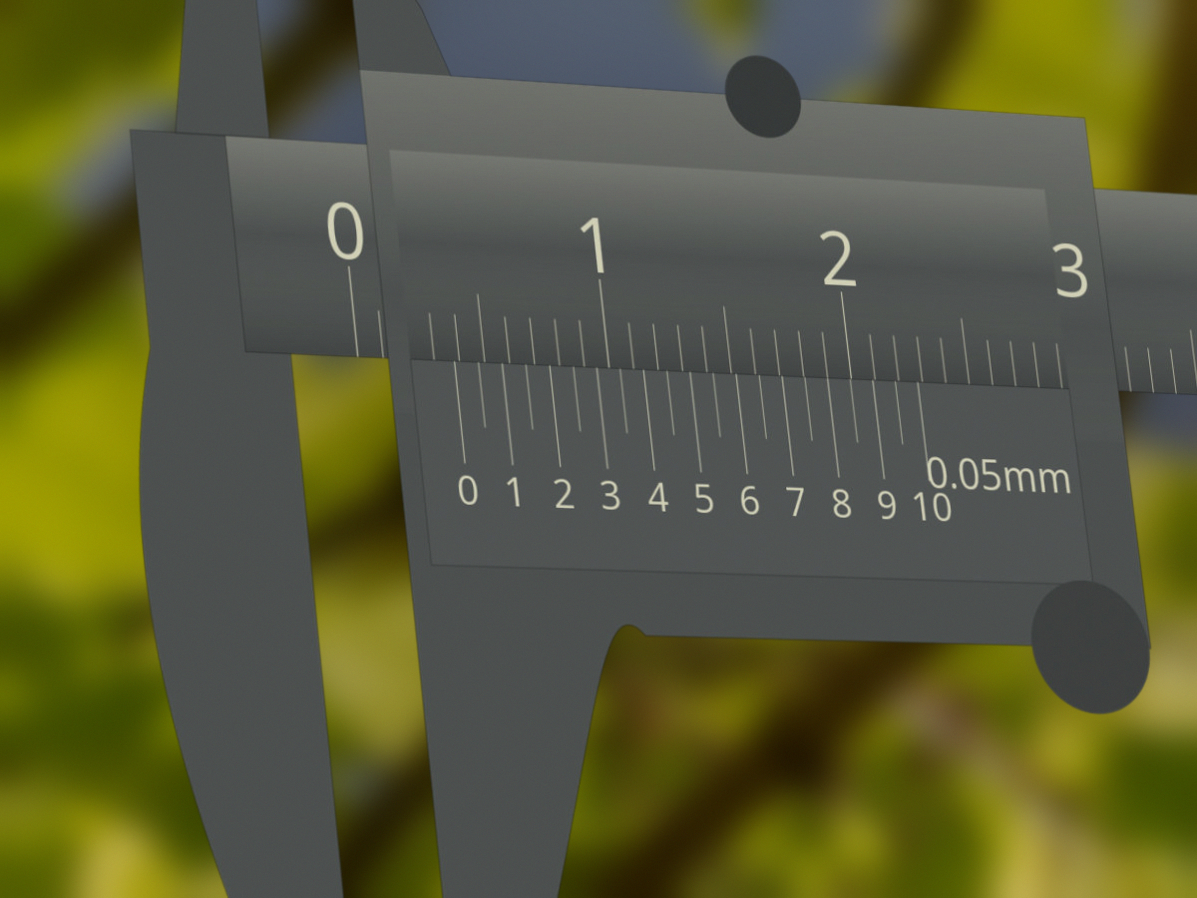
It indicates 3.80 mm
